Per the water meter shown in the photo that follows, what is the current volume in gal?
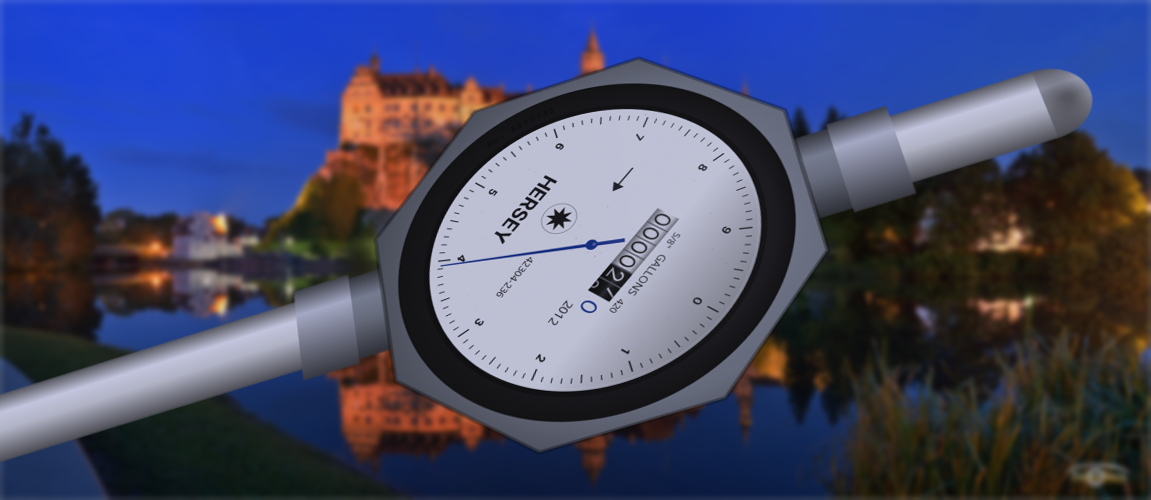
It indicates 273.9 gal
